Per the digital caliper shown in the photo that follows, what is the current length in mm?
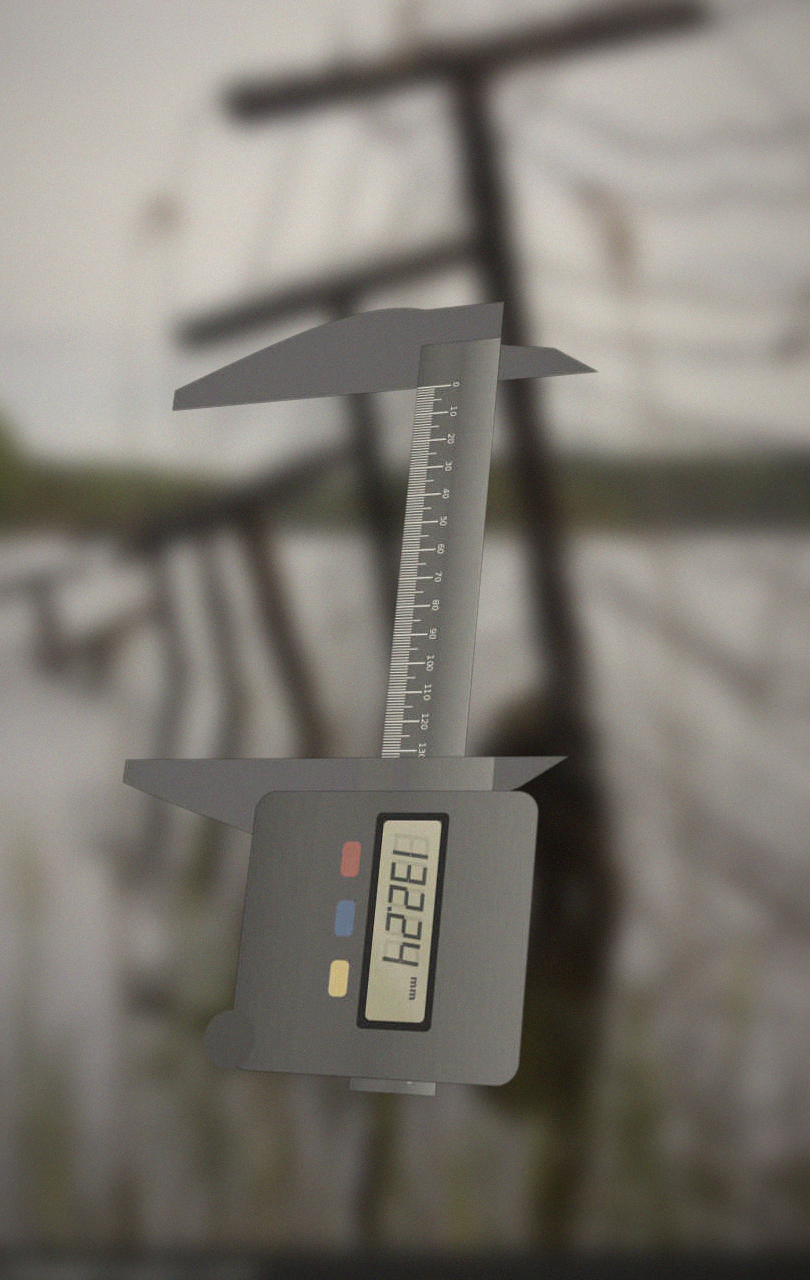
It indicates 132.24 mm
